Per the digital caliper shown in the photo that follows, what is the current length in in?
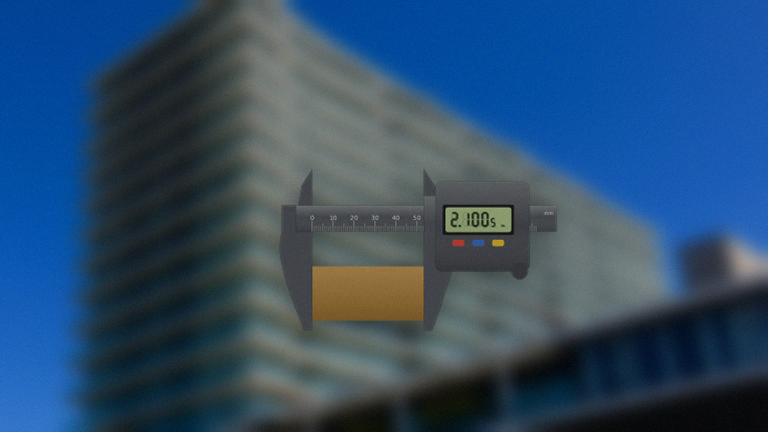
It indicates 2.1005 in
